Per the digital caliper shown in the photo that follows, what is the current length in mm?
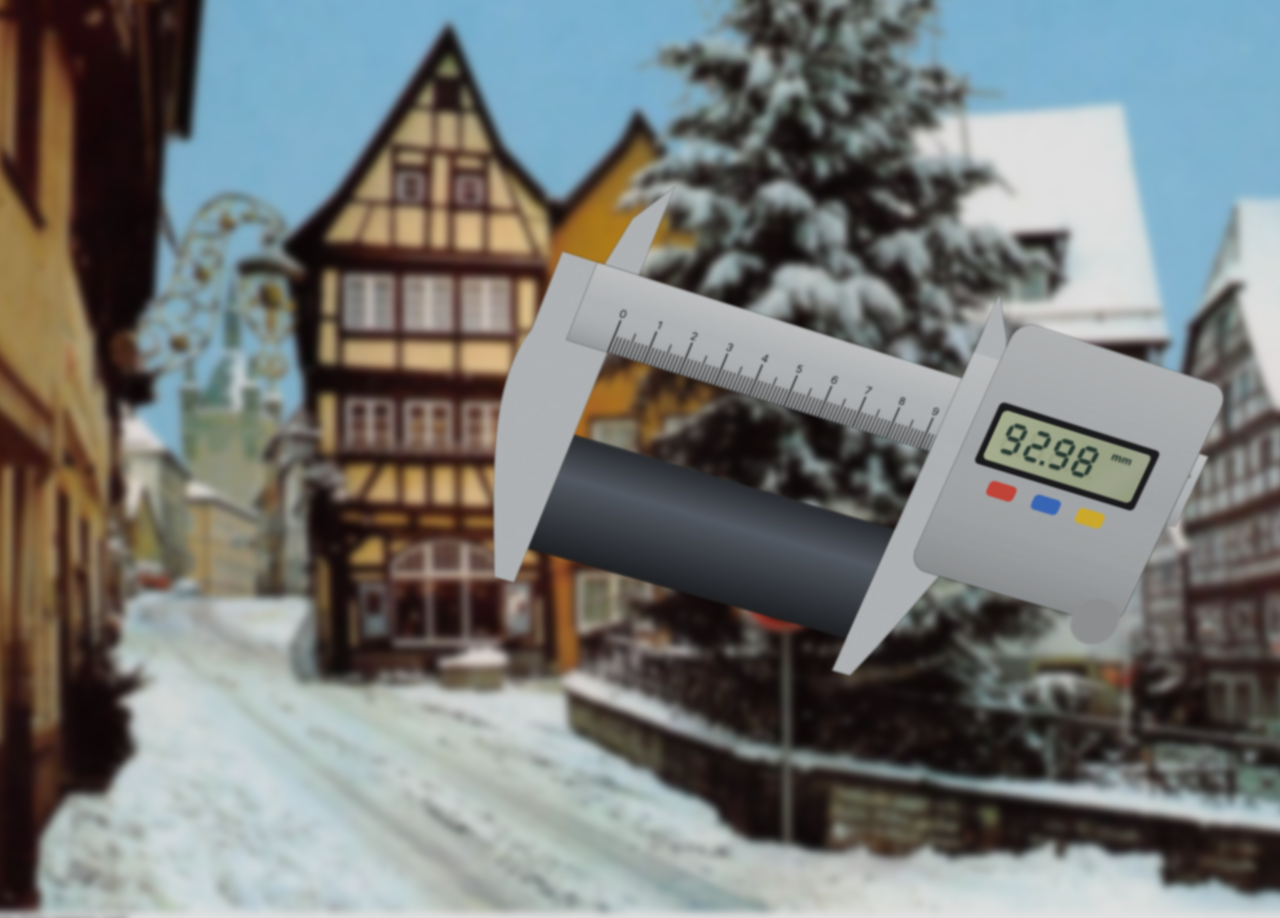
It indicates 92.98 mm
